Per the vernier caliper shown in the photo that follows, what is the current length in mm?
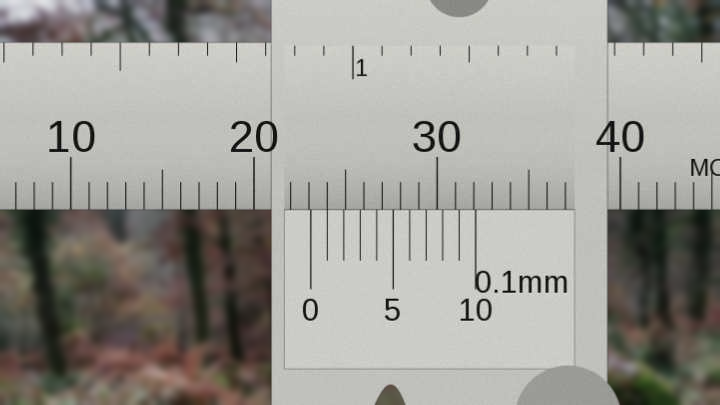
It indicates 23.1 mm
